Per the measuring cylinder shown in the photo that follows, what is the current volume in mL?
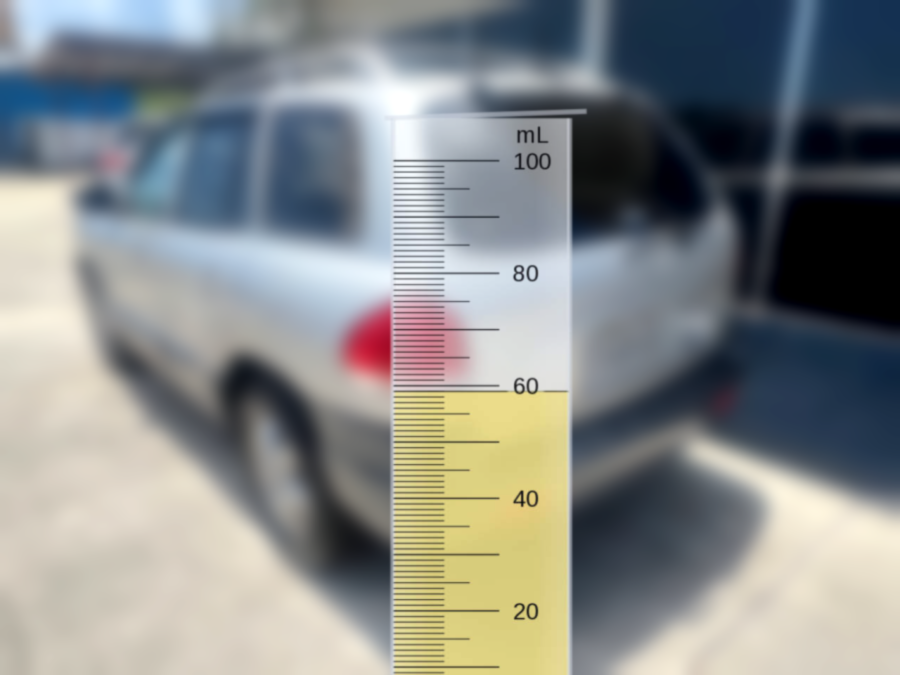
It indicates 59 mL
